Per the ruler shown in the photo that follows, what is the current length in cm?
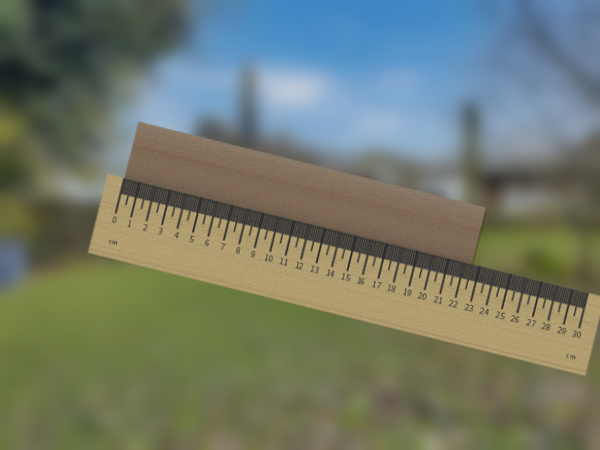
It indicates 22.5 cm
